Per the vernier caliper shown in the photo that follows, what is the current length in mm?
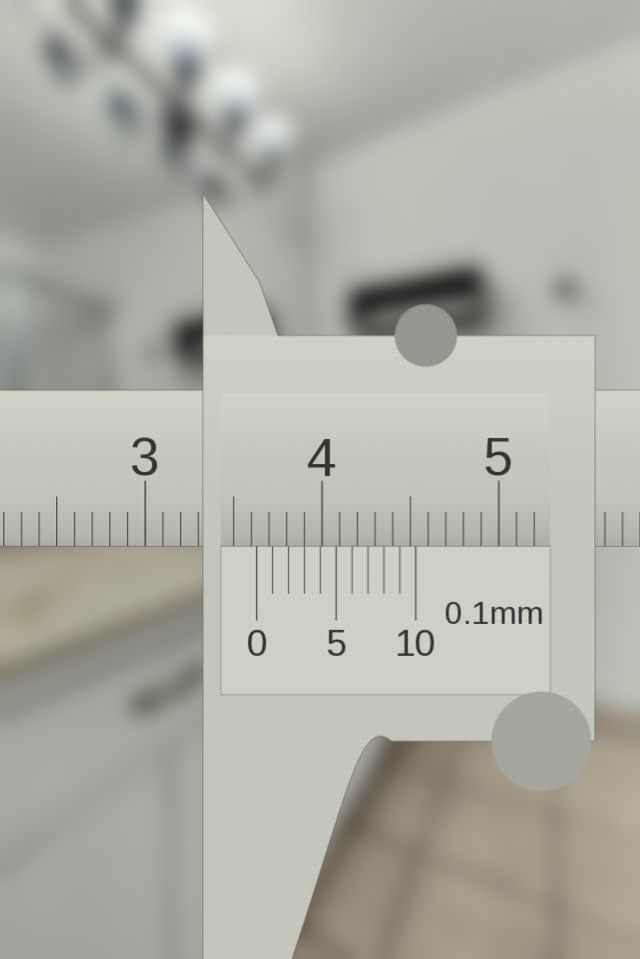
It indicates 36.3 mm
